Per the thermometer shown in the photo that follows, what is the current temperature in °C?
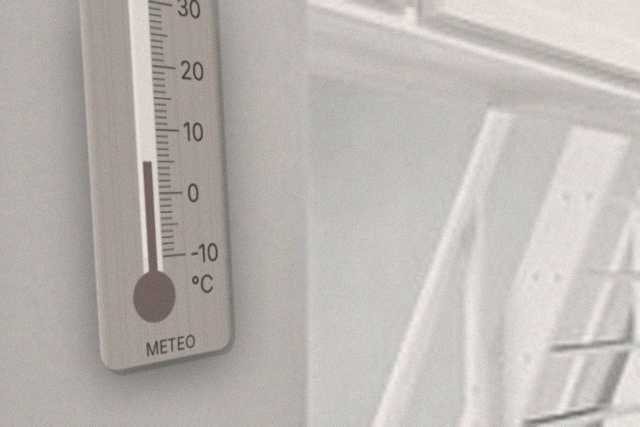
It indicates 5 °C
